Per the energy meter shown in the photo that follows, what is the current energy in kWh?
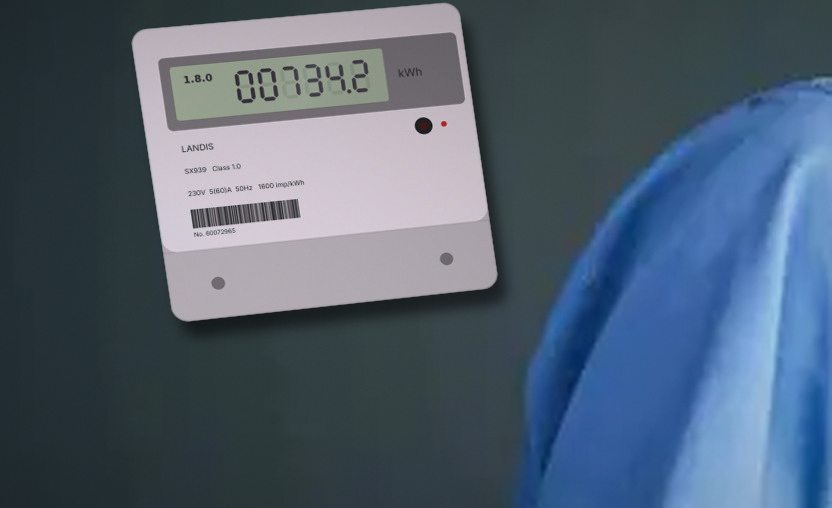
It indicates 734.2 kWh
